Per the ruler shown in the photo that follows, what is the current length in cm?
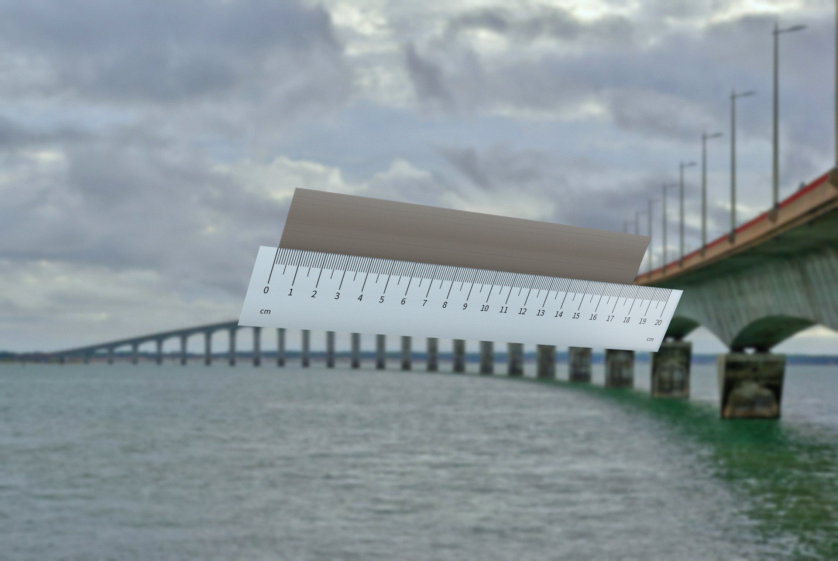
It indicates 17.5 cm
